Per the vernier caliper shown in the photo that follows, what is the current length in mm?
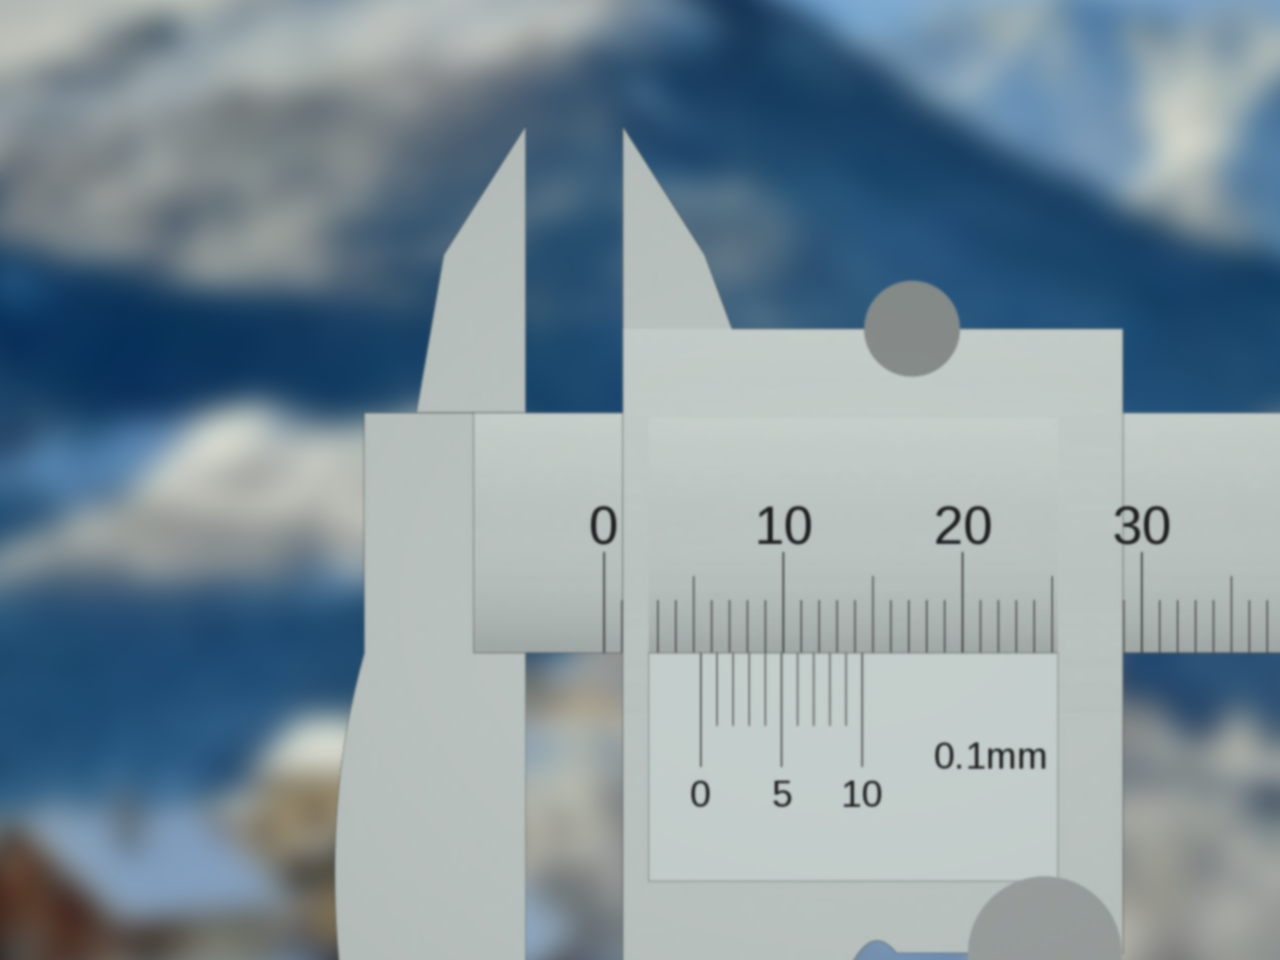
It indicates 5.4 mm
